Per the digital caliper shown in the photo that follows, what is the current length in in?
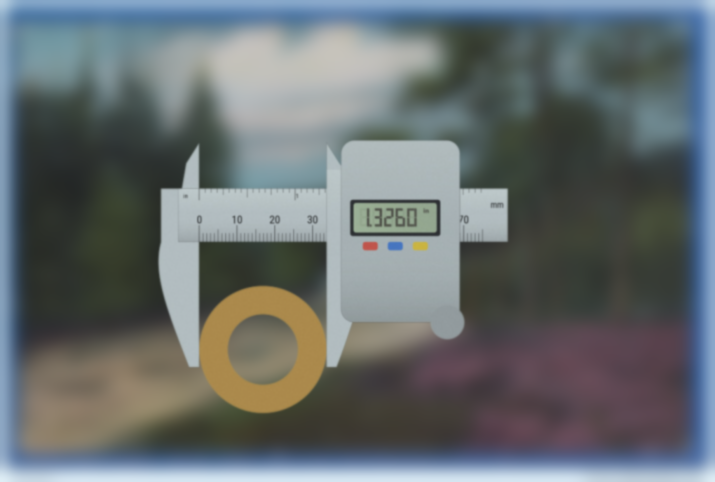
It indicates 1.3260 in
